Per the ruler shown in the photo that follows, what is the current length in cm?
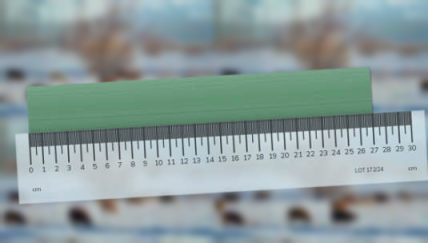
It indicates 27 cm
